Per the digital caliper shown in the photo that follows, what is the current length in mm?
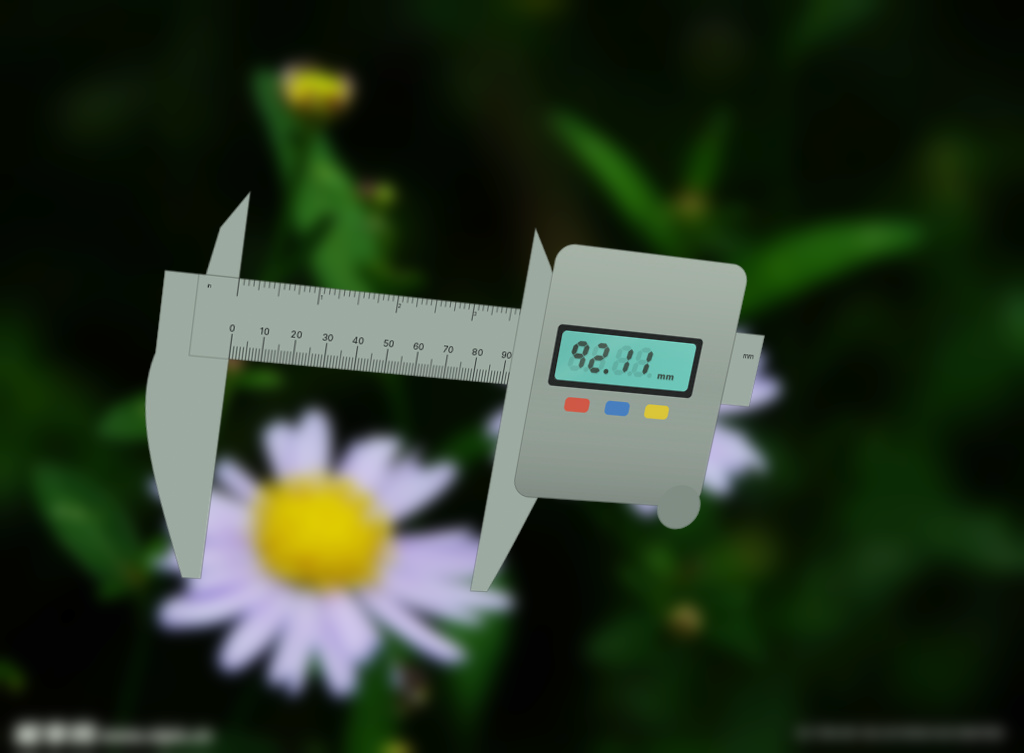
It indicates 92.11 mm
